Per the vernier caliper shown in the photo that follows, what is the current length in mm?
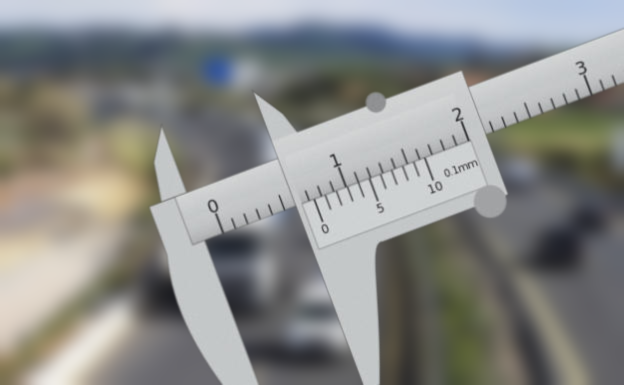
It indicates 7.4 mm
